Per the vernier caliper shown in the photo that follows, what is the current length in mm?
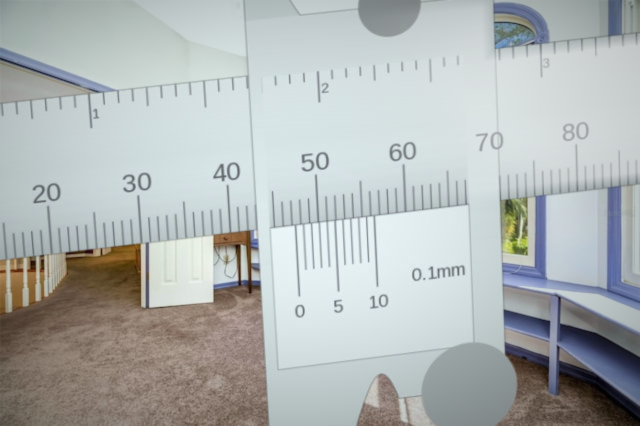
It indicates 47.4 mm
